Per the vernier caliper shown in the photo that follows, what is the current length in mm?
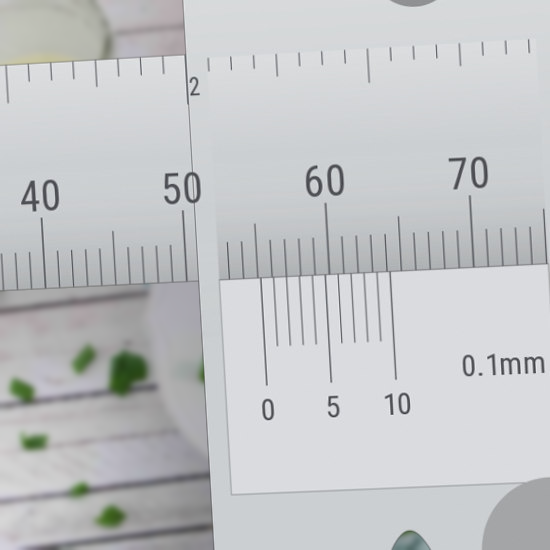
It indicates 55.2 mm
